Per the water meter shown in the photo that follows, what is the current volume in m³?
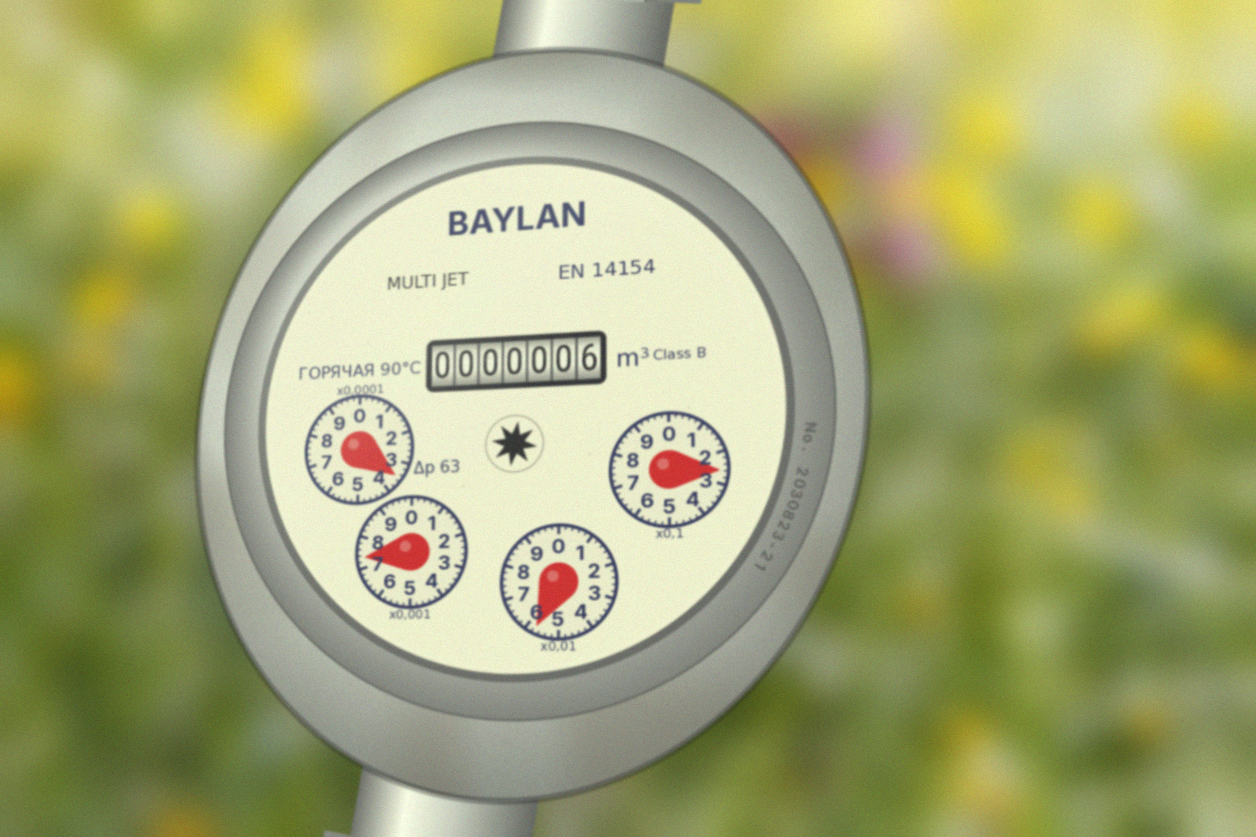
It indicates 6.2573 m³
